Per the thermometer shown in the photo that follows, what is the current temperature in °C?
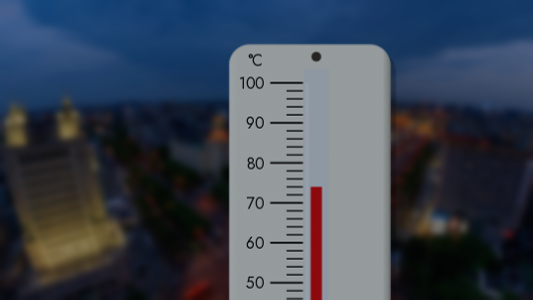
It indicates 74 °C
